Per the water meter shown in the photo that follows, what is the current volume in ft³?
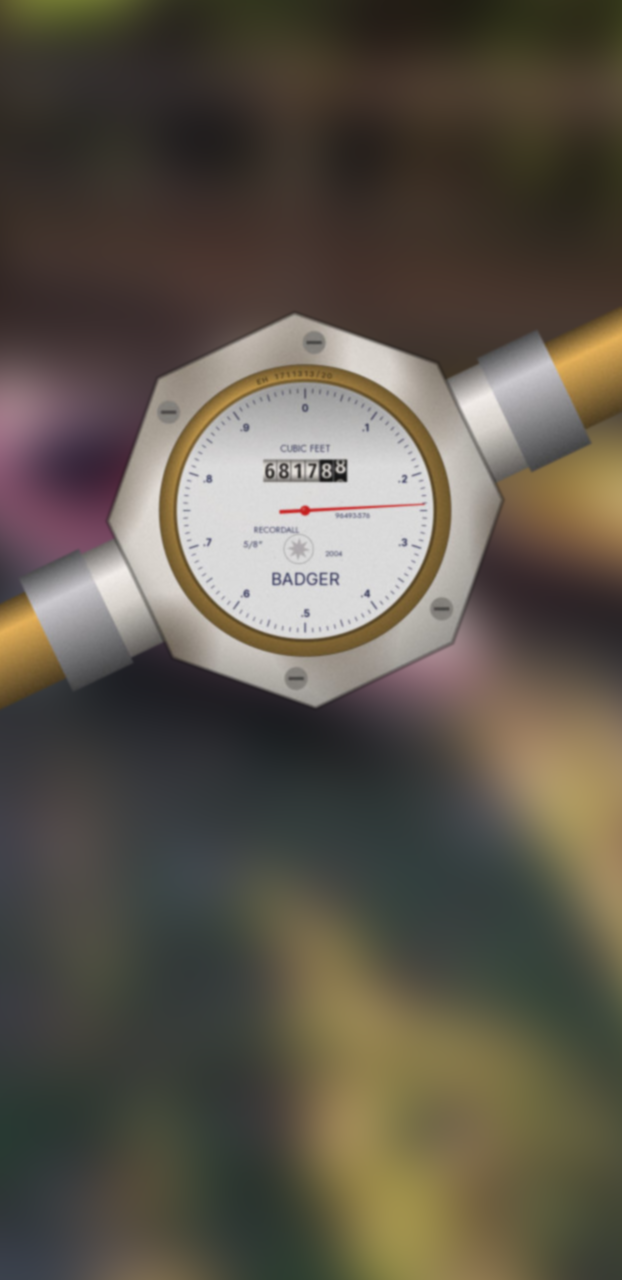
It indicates 681788.24 ft³
